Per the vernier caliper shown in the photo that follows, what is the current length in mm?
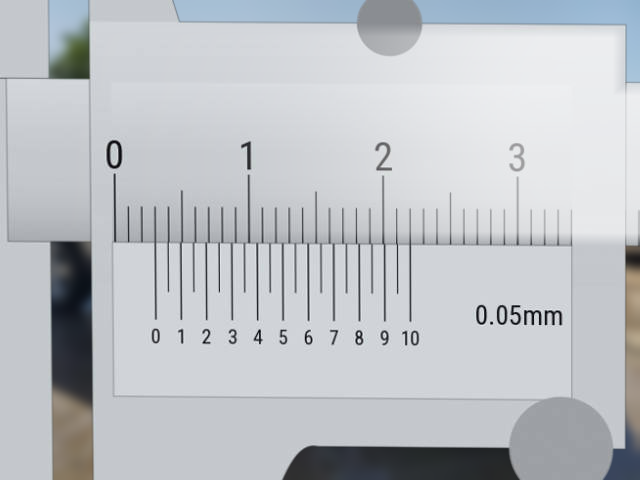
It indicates 3.0 mm
